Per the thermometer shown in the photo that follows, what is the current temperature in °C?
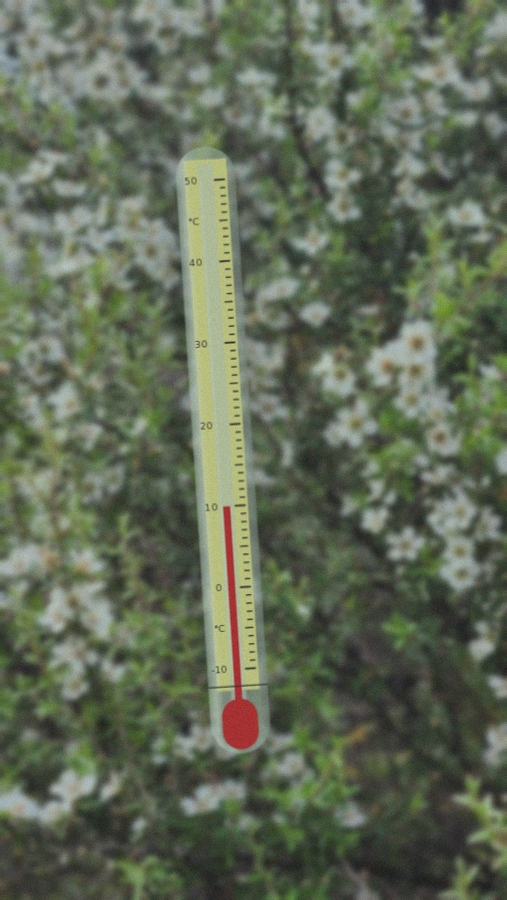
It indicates 10 °C
